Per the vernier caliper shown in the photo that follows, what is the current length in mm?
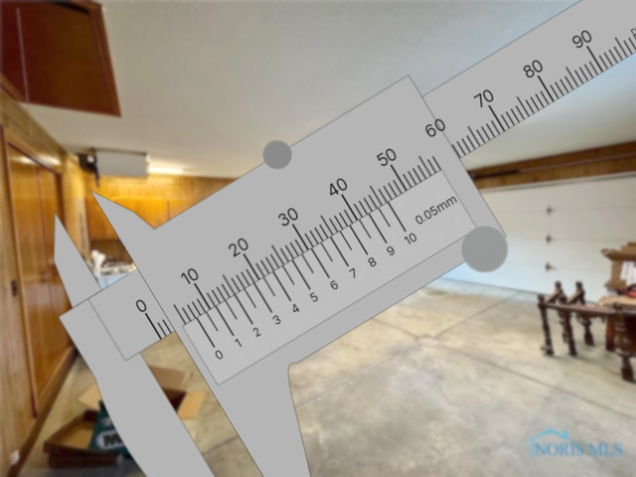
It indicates 7.2 mm
